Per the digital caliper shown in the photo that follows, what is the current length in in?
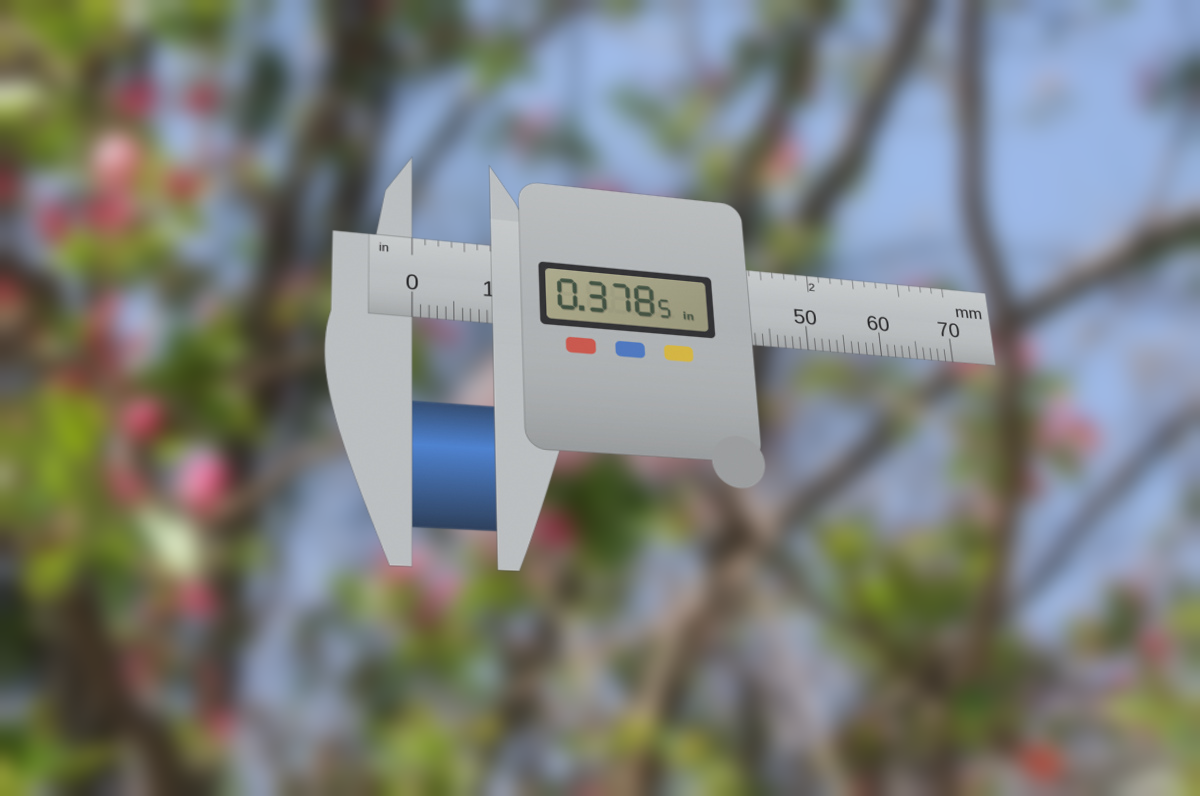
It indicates 0.3785 in
